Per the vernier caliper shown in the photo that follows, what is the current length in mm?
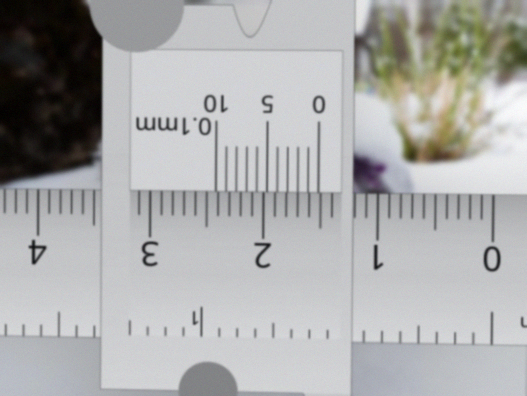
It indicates 15.2 mm
